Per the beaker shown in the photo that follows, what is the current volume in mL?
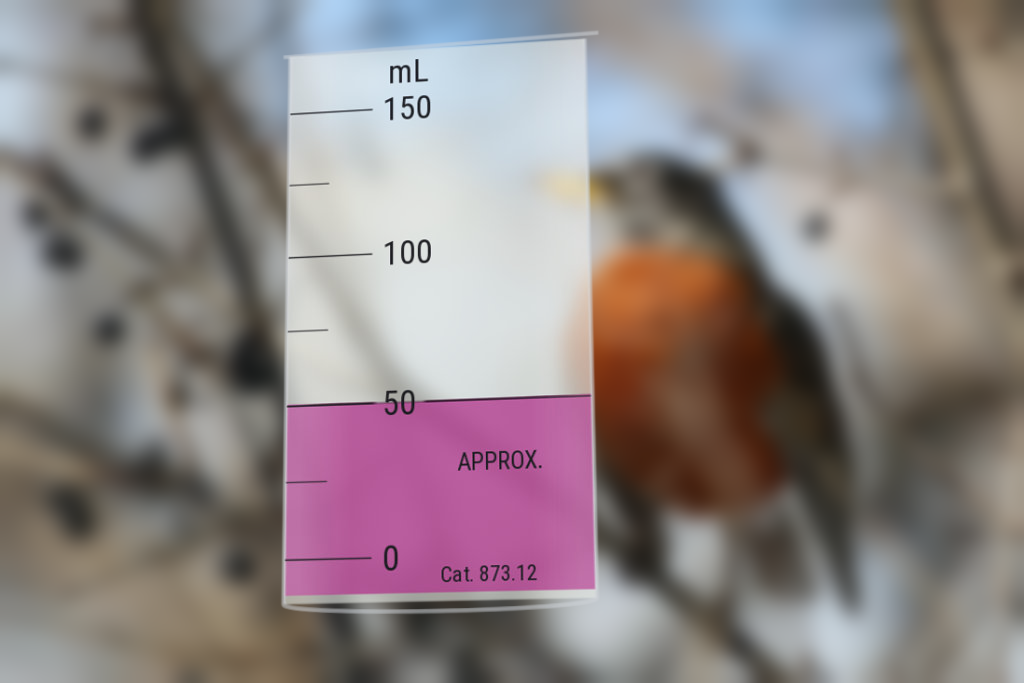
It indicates 50 mL
